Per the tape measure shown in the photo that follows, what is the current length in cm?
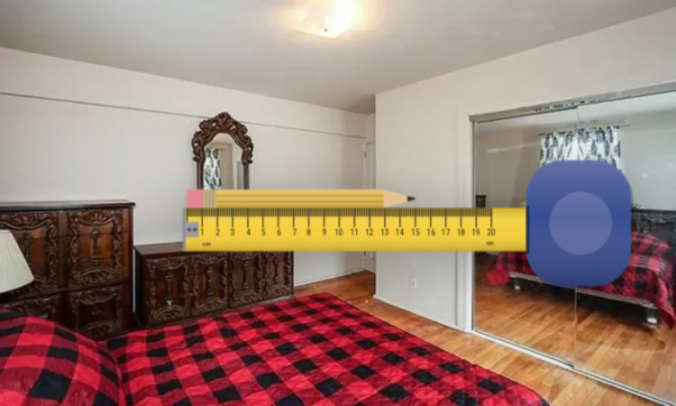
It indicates 15 cm
